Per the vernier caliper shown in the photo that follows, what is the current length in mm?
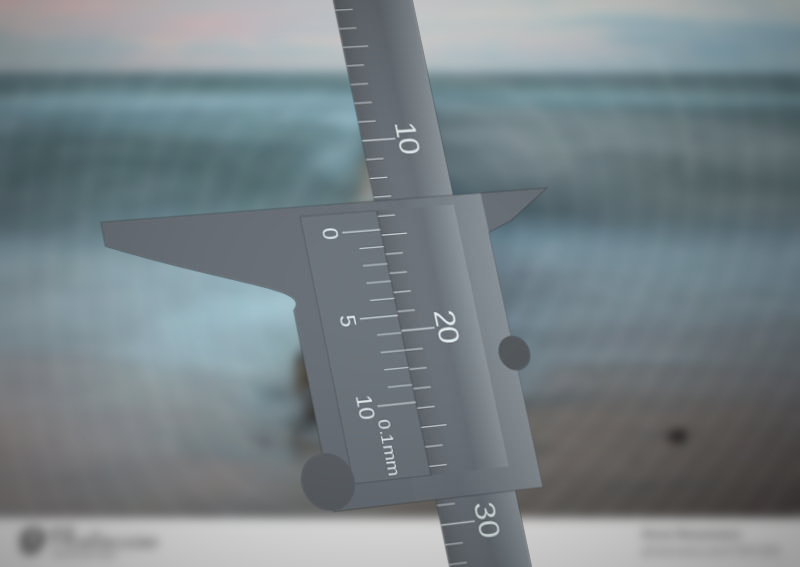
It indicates 14.7 mm
